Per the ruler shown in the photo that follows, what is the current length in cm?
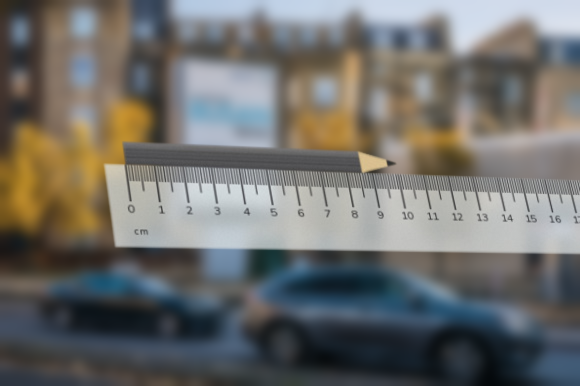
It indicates 10 cm
